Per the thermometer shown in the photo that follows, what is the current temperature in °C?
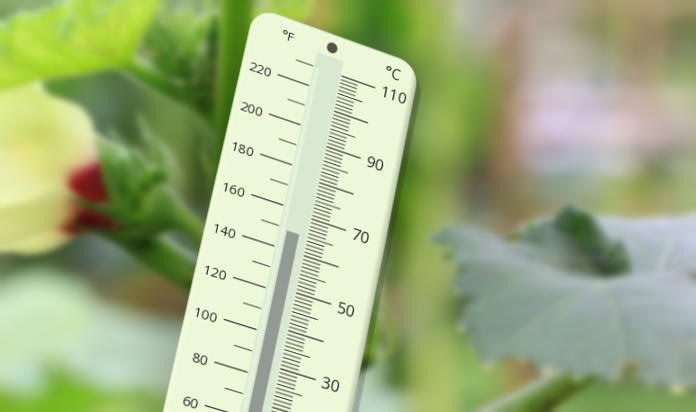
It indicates 65 °C
